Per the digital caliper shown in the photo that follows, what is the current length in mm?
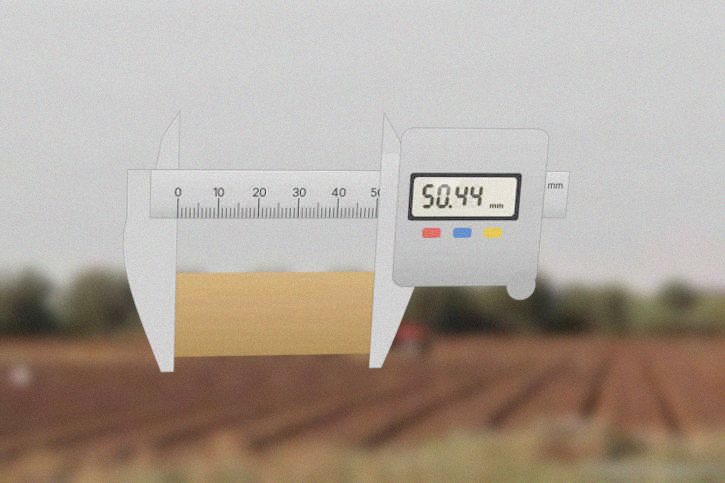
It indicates 50.44 mm
